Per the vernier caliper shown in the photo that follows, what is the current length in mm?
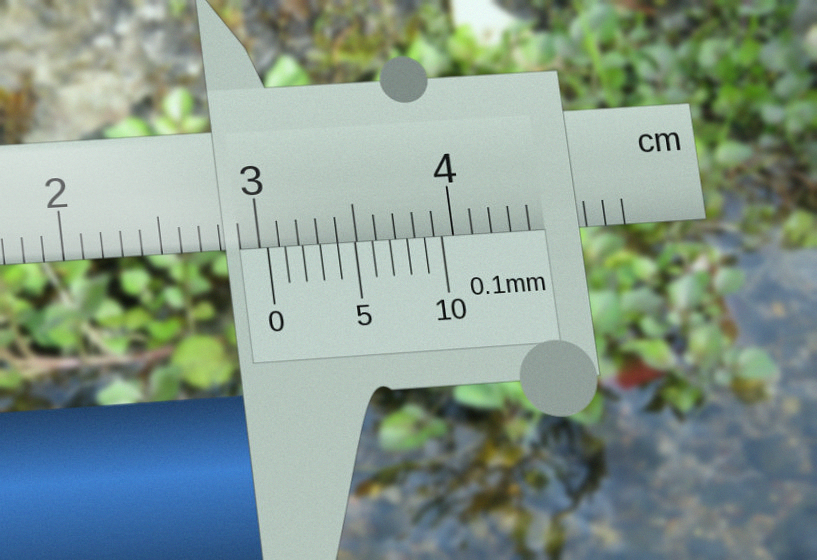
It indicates 30.4 mm
